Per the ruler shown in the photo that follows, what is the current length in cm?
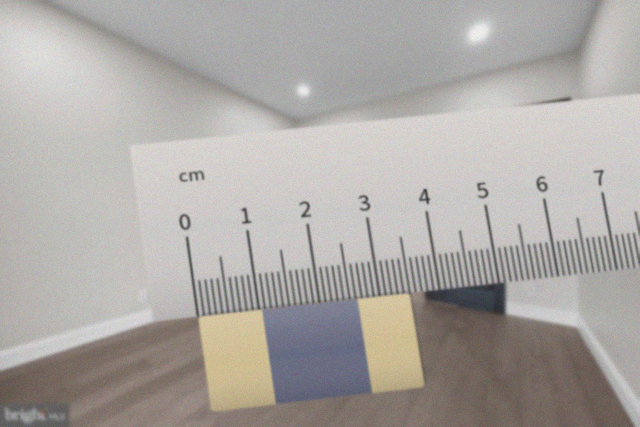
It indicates 3.5 cm
